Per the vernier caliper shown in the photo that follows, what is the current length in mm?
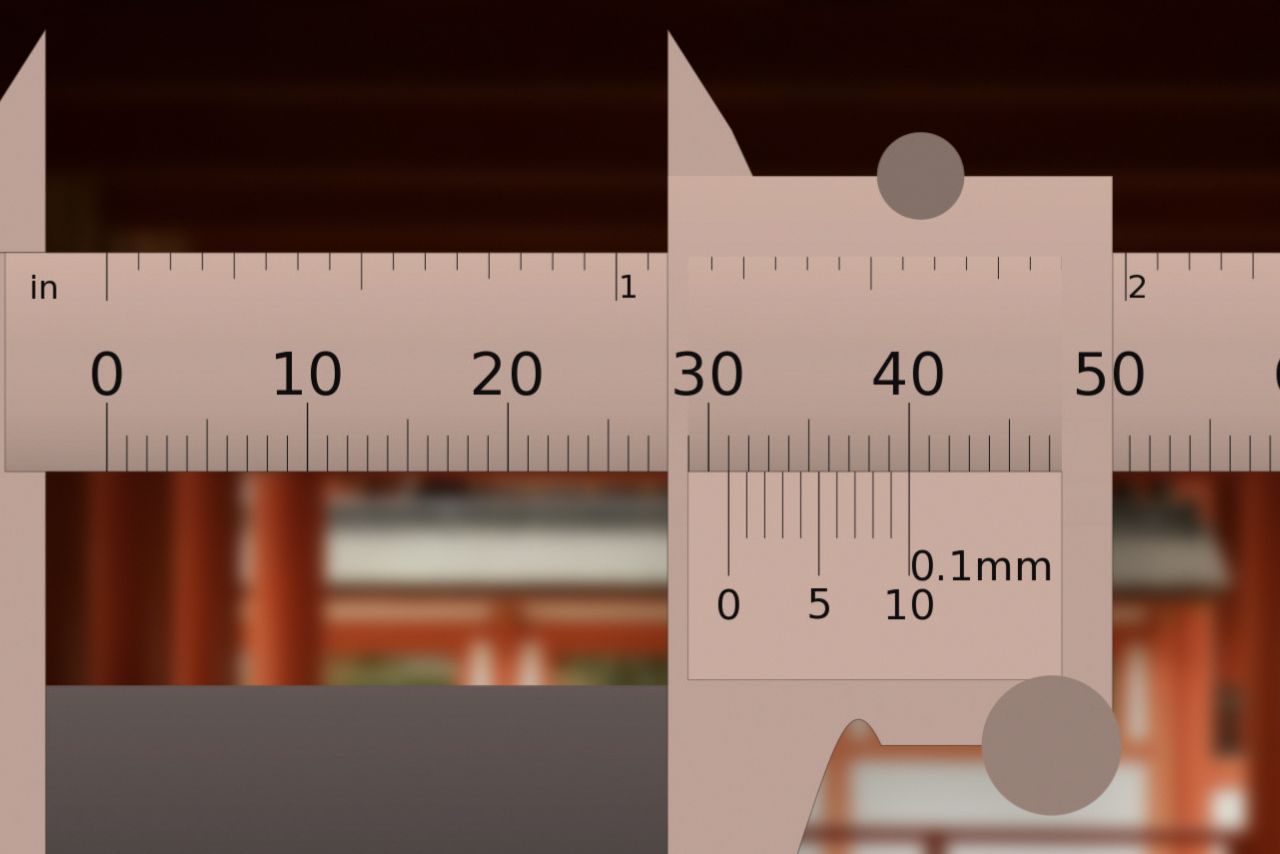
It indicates 31.0 mm
